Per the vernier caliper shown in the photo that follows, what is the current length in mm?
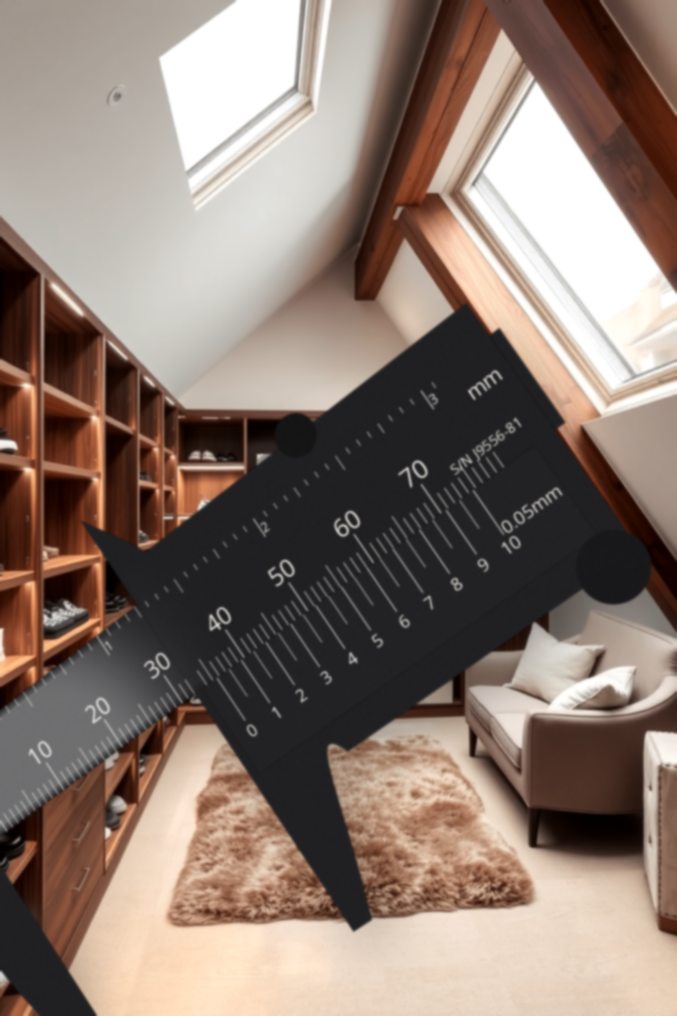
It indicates 35.6 mm
